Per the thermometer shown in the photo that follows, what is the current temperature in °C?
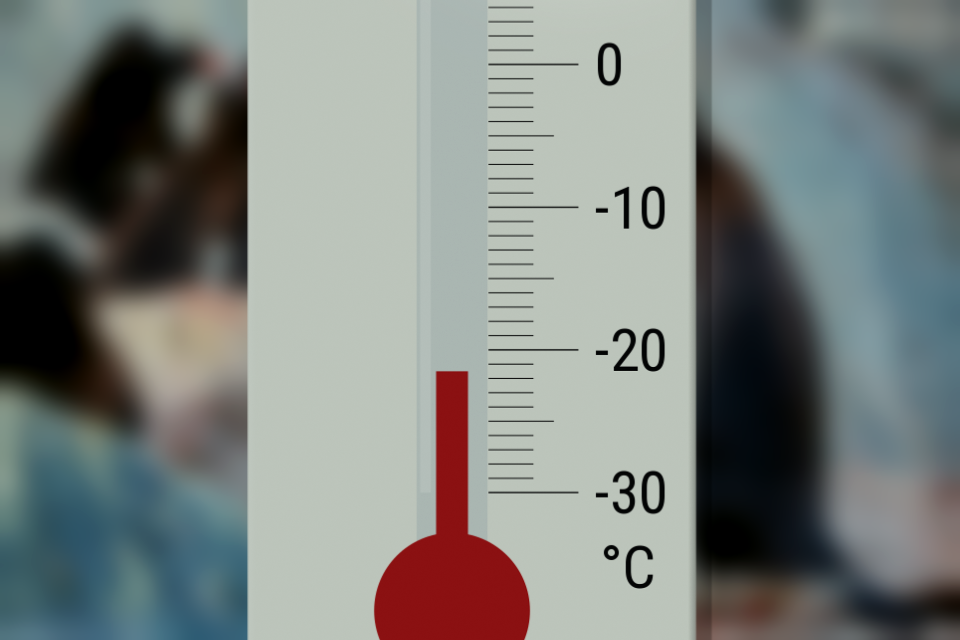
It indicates -21.5 °C
